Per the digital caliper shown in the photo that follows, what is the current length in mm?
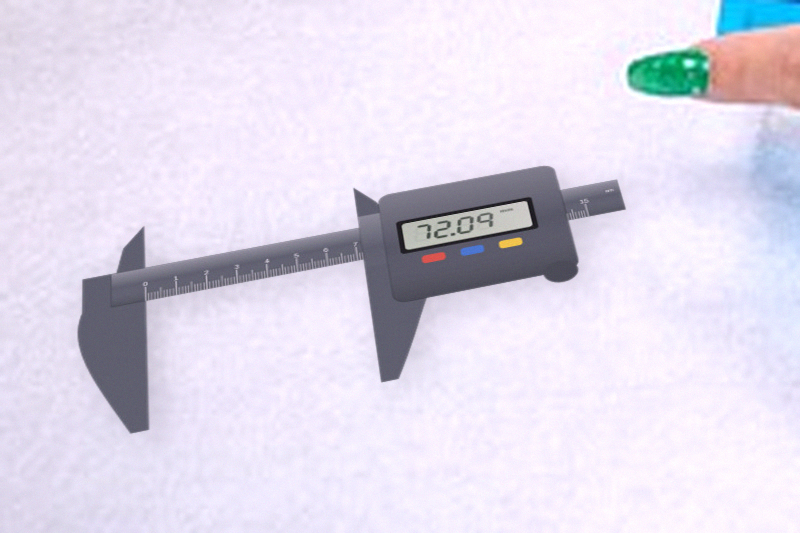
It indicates 72.09 mm
